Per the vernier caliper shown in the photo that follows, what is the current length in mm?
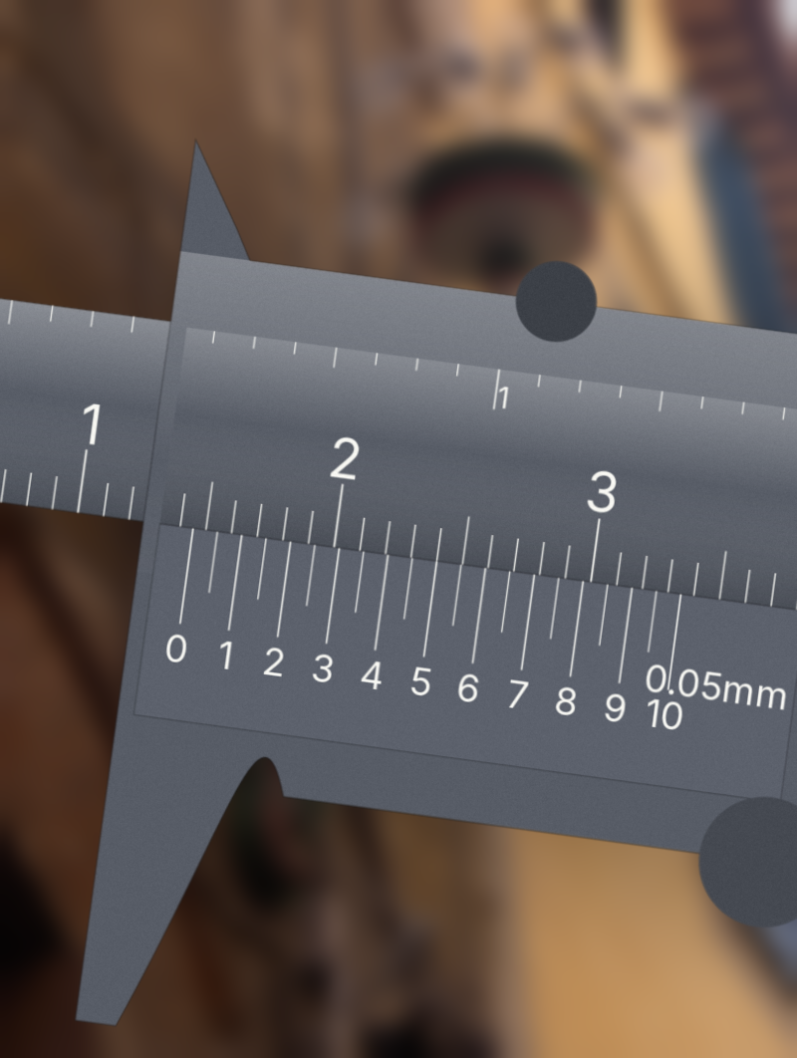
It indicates 14.50 mm
